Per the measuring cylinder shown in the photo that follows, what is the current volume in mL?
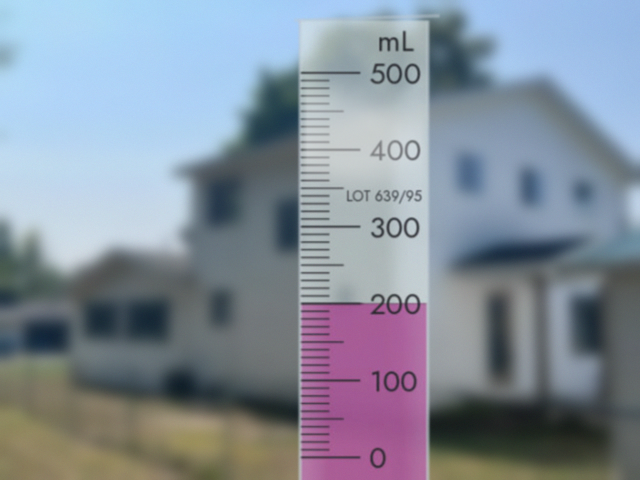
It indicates 200 mL
